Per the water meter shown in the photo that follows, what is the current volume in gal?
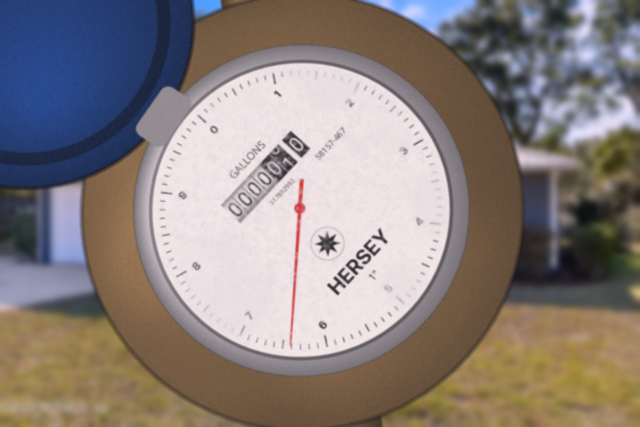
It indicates 6.4 gal
